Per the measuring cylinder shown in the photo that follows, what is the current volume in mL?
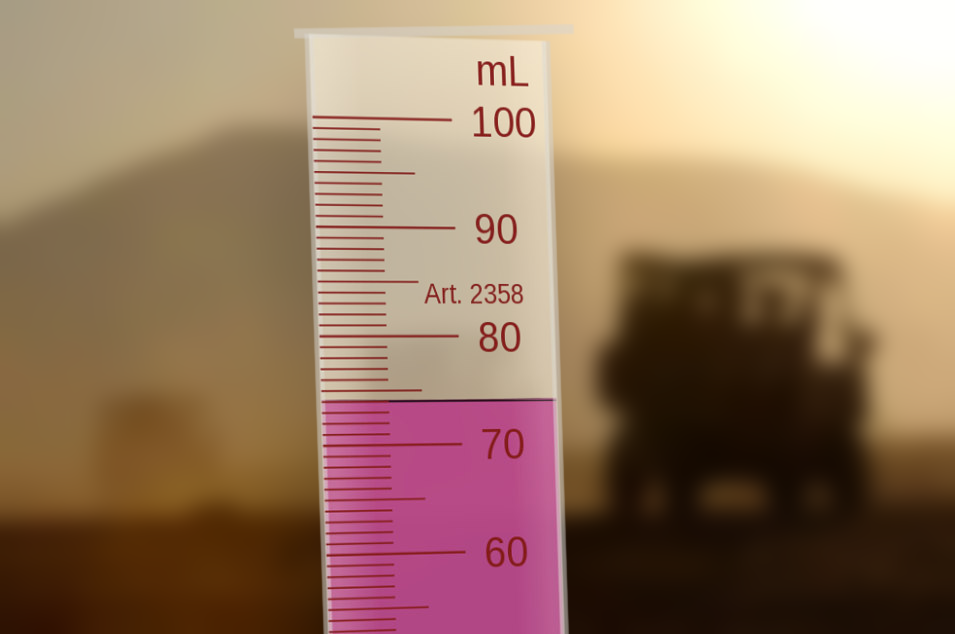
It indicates 74 mL
